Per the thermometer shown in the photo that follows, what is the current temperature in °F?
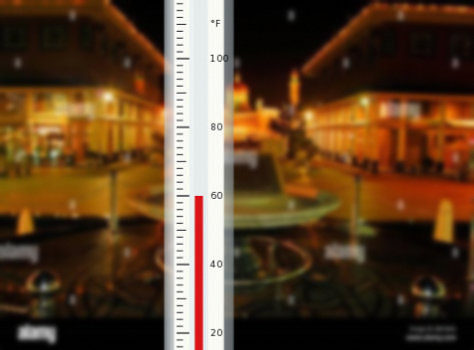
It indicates 60 °F
